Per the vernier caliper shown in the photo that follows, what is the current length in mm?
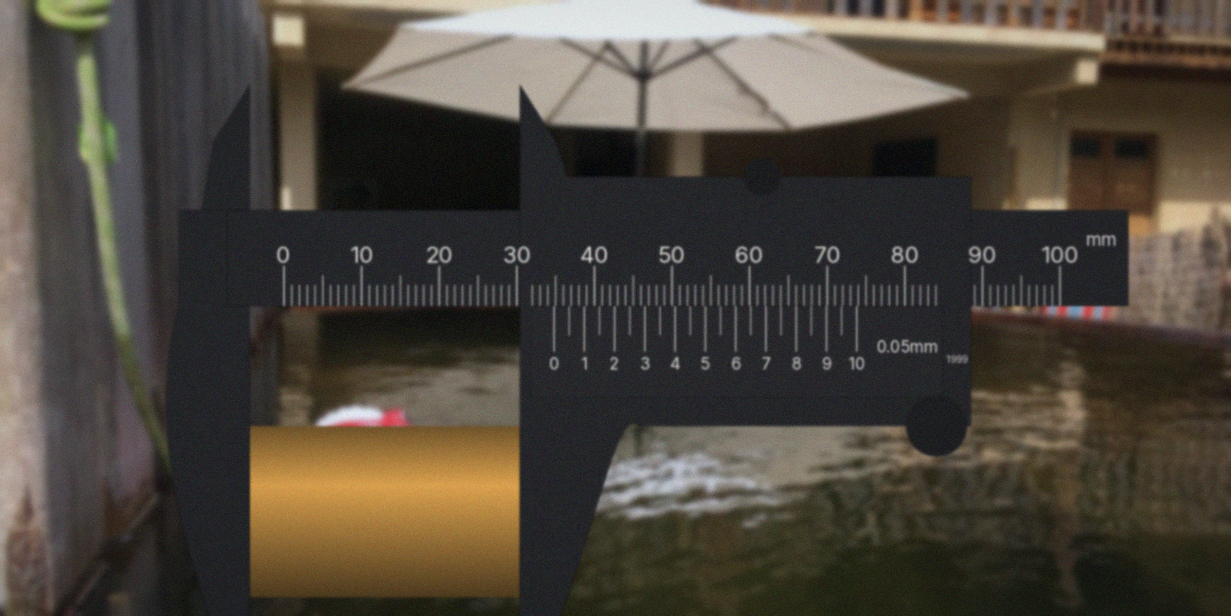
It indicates 34.8 mm
